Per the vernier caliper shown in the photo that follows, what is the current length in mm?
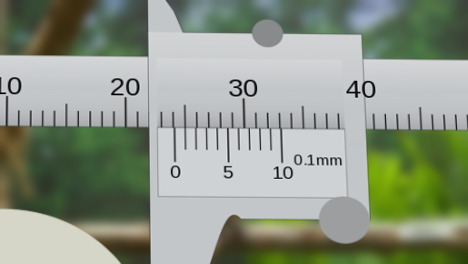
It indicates 24.1 mm
